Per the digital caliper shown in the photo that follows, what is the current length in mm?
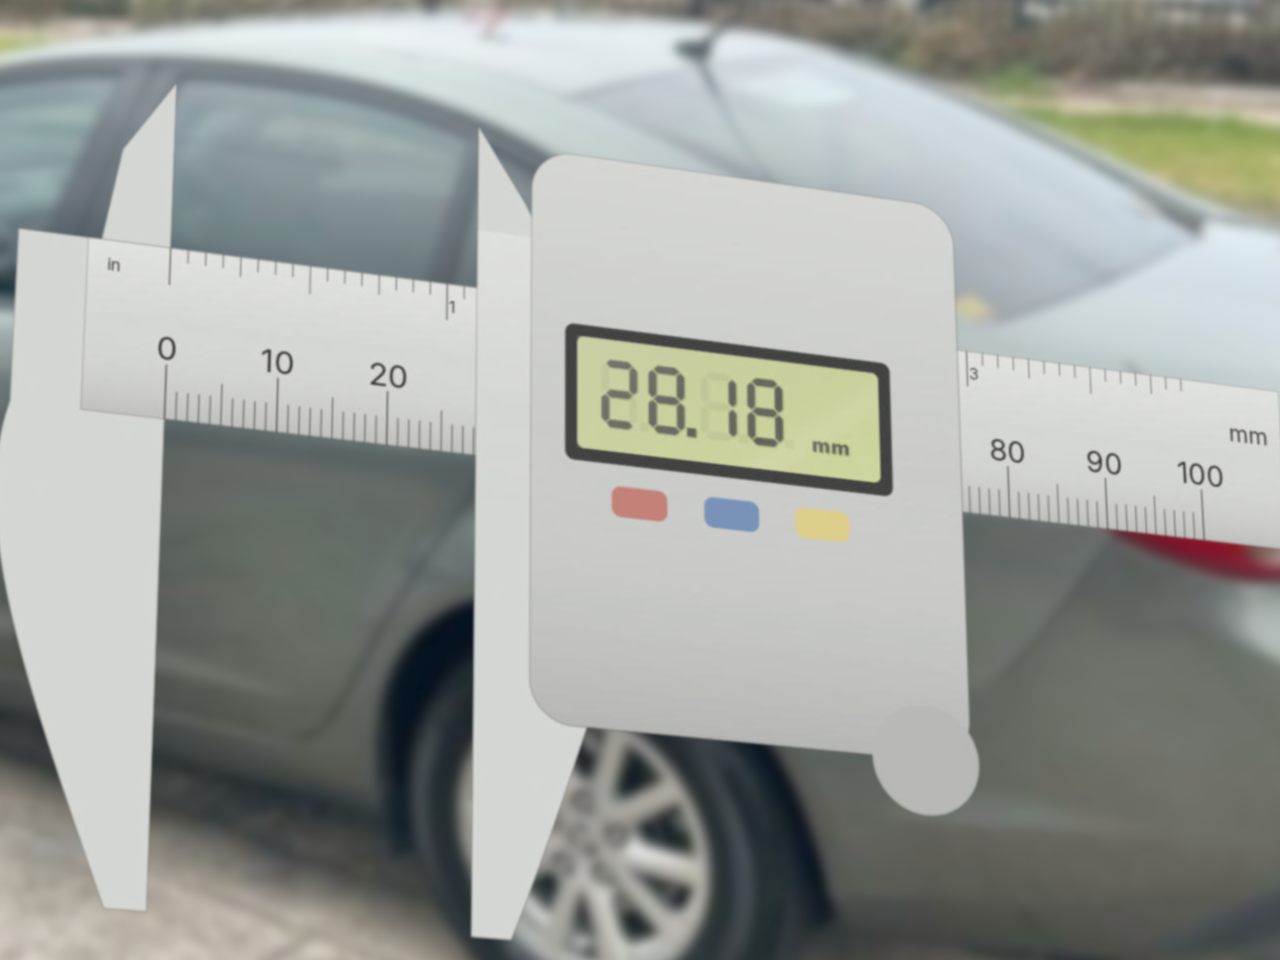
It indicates 28.18 mm
